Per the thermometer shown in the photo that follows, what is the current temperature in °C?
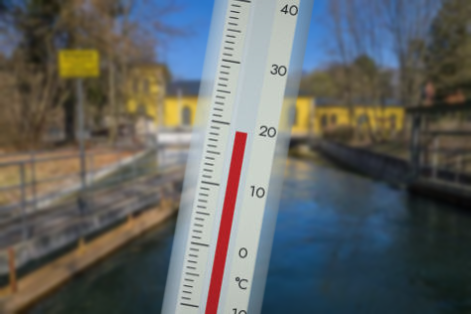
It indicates 19 °C
